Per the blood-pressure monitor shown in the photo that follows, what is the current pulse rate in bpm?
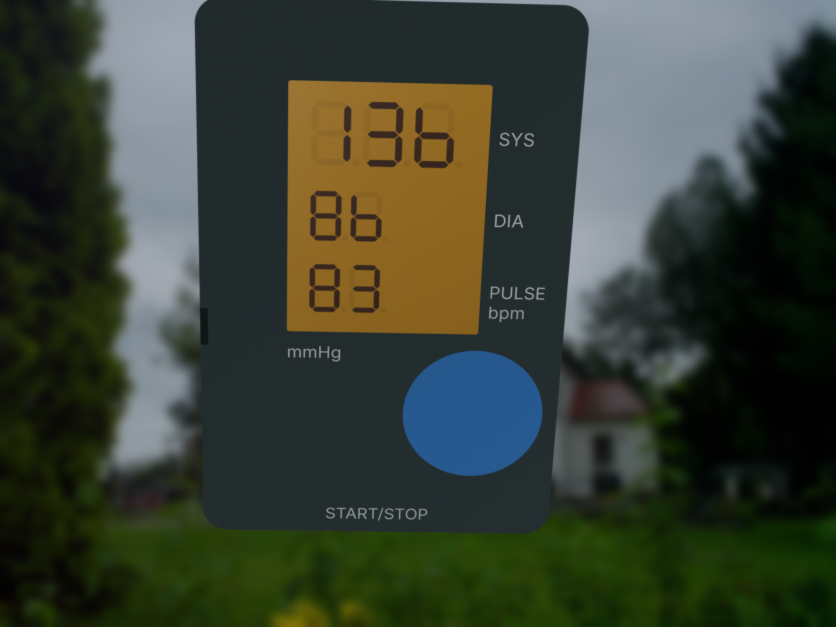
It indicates 83 bpm
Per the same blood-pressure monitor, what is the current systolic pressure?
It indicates 136 mmHg
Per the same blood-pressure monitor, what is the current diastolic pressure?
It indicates 86 mmHg
